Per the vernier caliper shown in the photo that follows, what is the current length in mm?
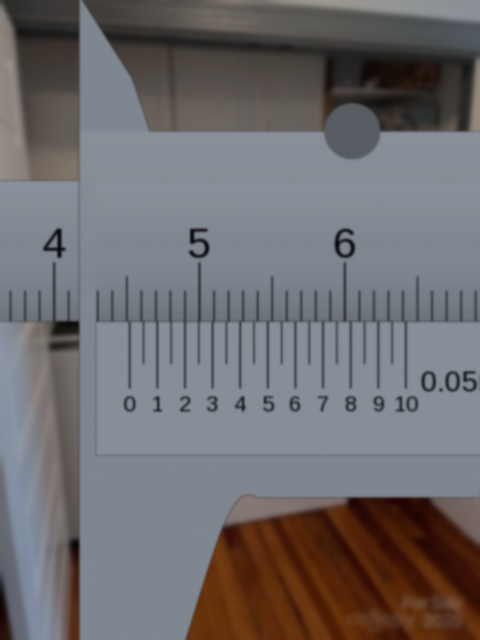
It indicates 45.2 mm
